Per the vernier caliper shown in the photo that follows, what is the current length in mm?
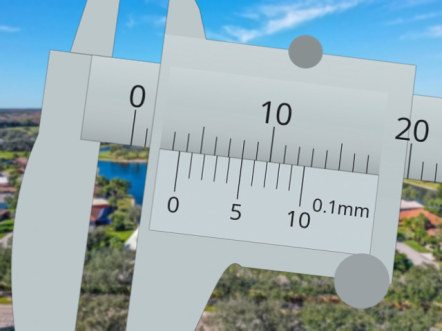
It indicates 3.5 mm
